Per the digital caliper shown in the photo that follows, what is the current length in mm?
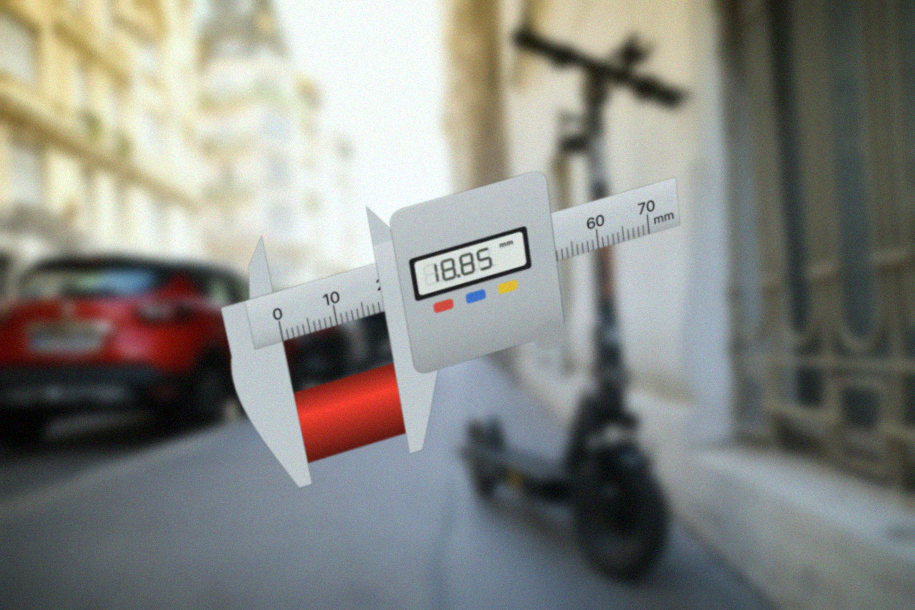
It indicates 18.85 mm
